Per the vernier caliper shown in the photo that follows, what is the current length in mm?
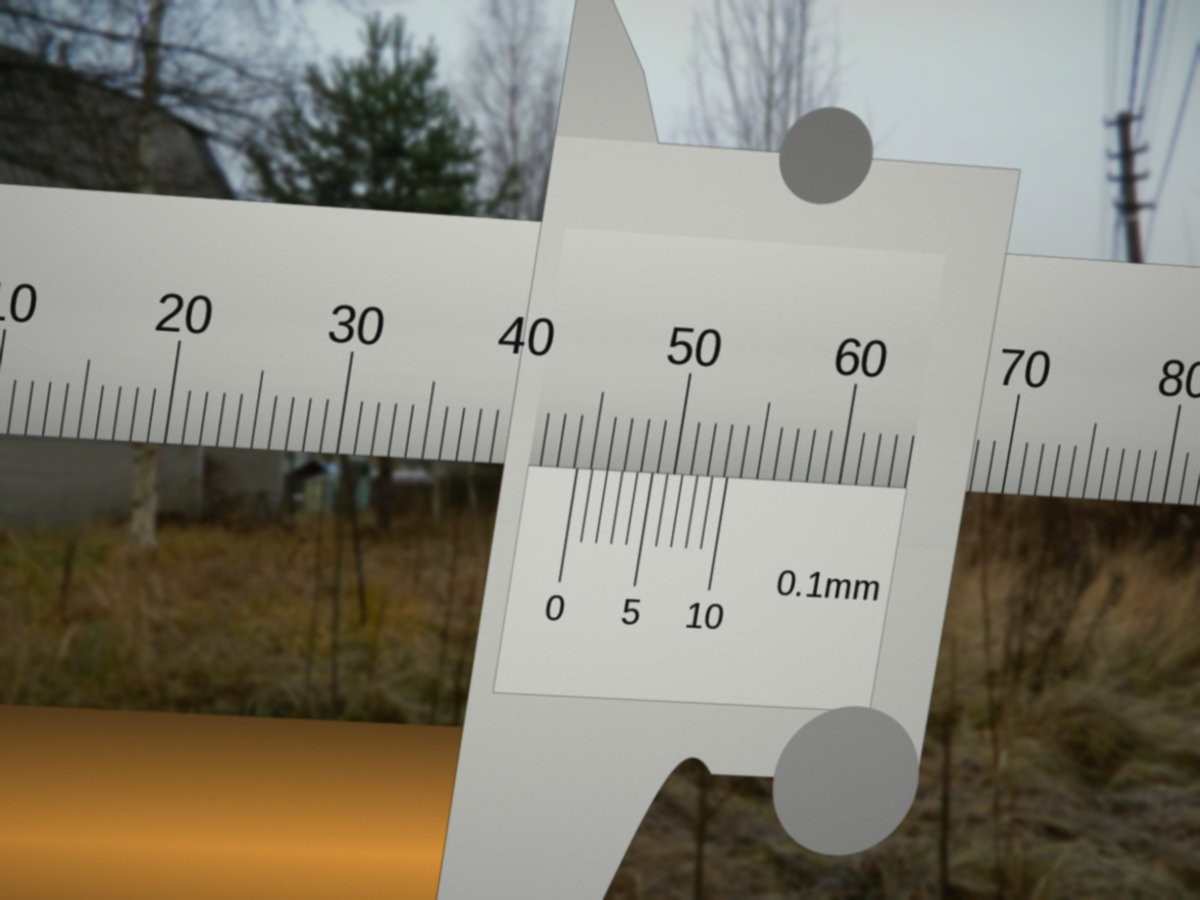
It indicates 44.2 mm
